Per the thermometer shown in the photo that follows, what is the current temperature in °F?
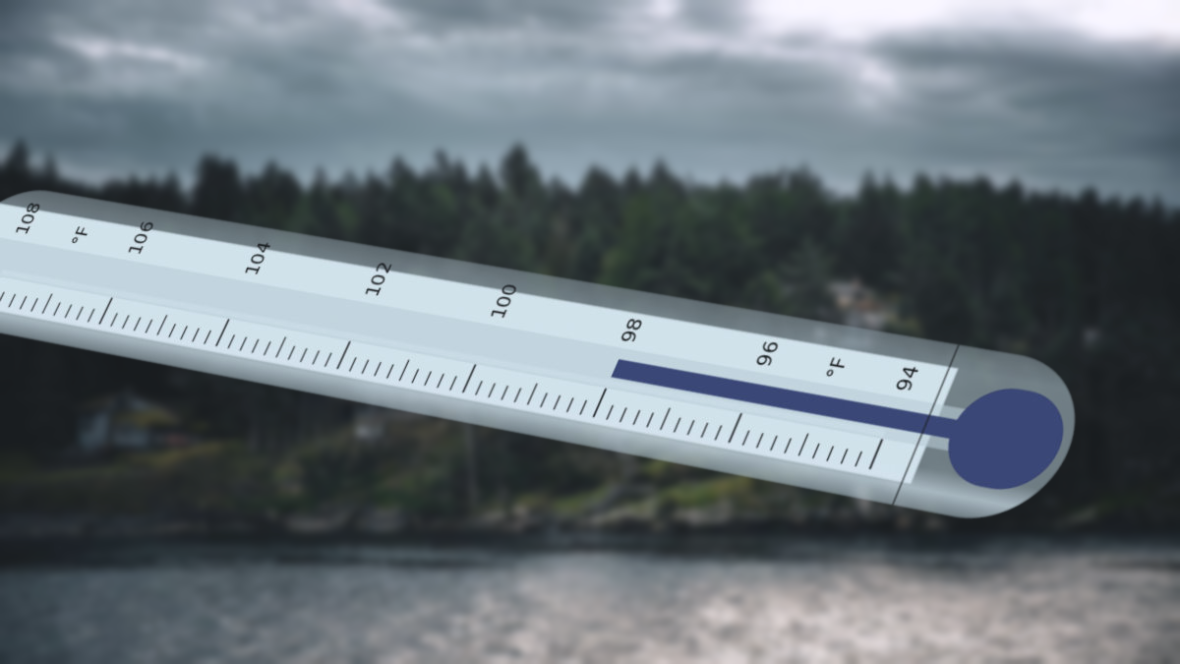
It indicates 98 °F
